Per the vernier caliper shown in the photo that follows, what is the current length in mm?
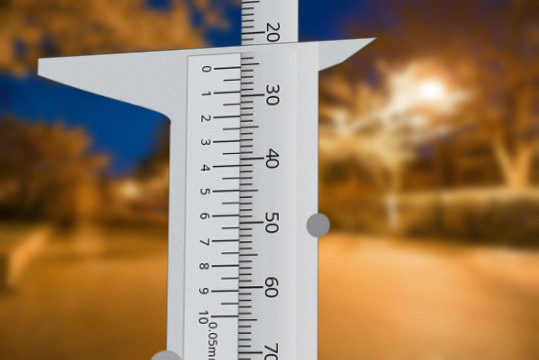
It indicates 25.4 mm
